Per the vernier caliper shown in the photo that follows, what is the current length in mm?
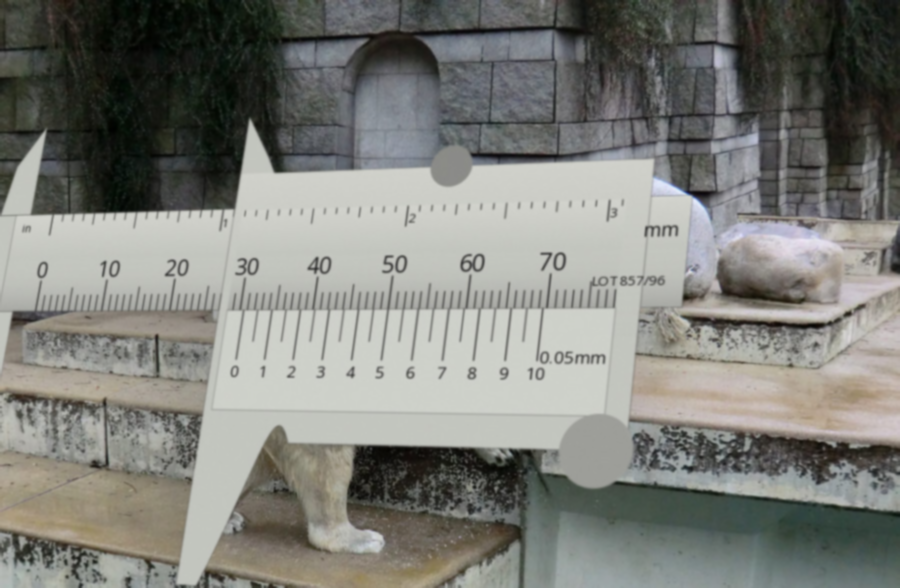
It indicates 30.5 mm
